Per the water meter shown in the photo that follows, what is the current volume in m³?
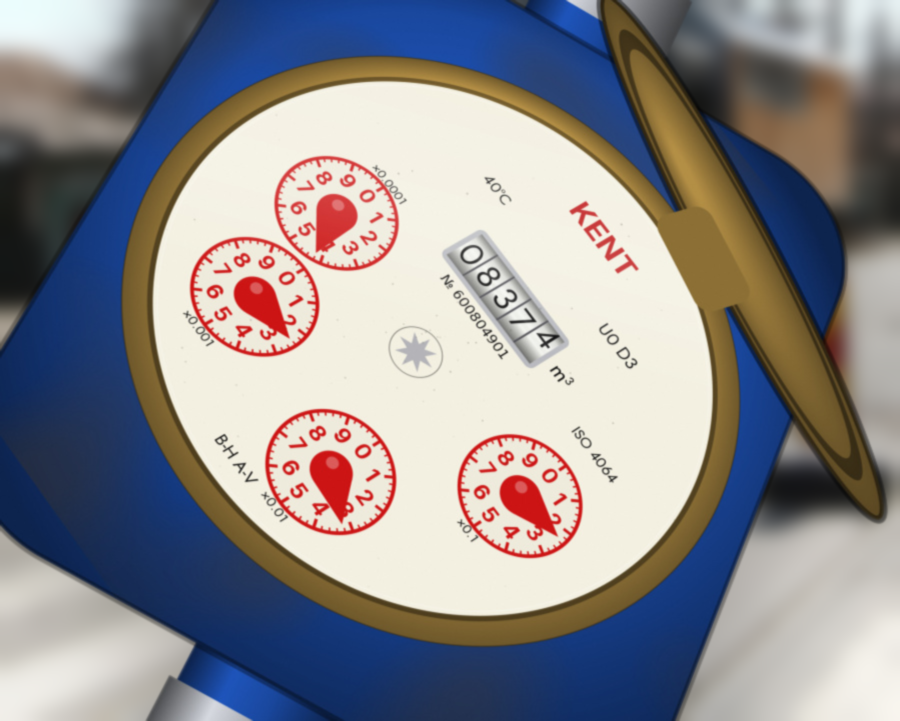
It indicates 8374.2324 m³
